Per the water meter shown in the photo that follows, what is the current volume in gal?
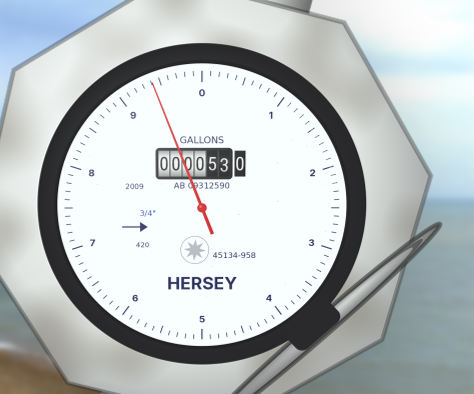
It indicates 529.4 gal
